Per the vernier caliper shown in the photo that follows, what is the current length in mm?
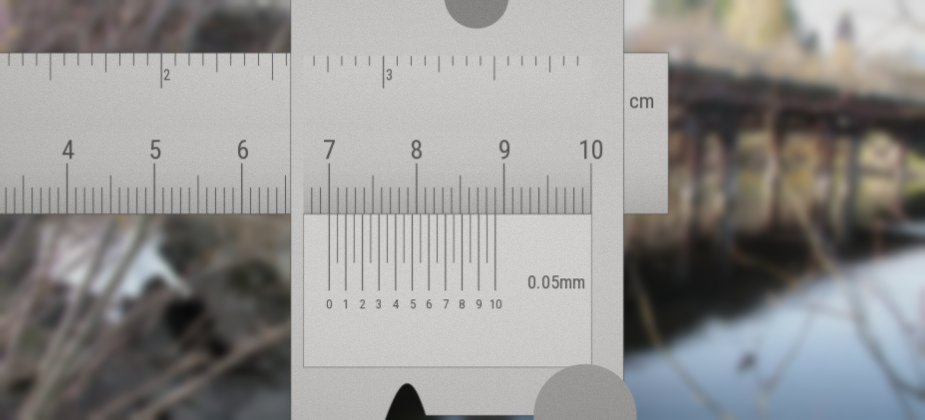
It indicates 70.0 mm
